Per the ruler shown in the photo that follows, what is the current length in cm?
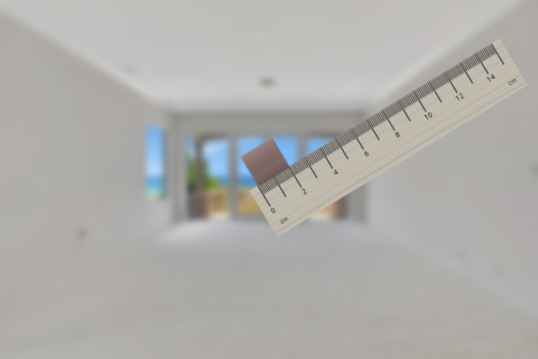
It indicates 2 cm
